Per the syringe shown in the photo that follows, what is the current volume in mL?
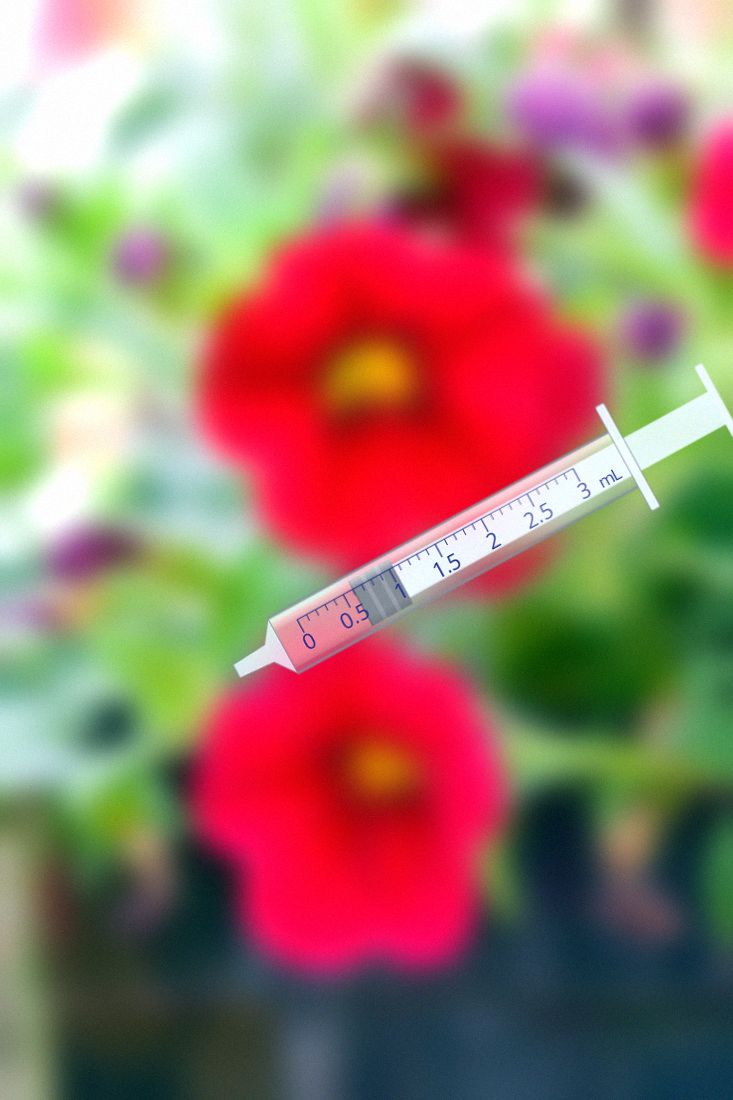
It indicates 0.6 mL
